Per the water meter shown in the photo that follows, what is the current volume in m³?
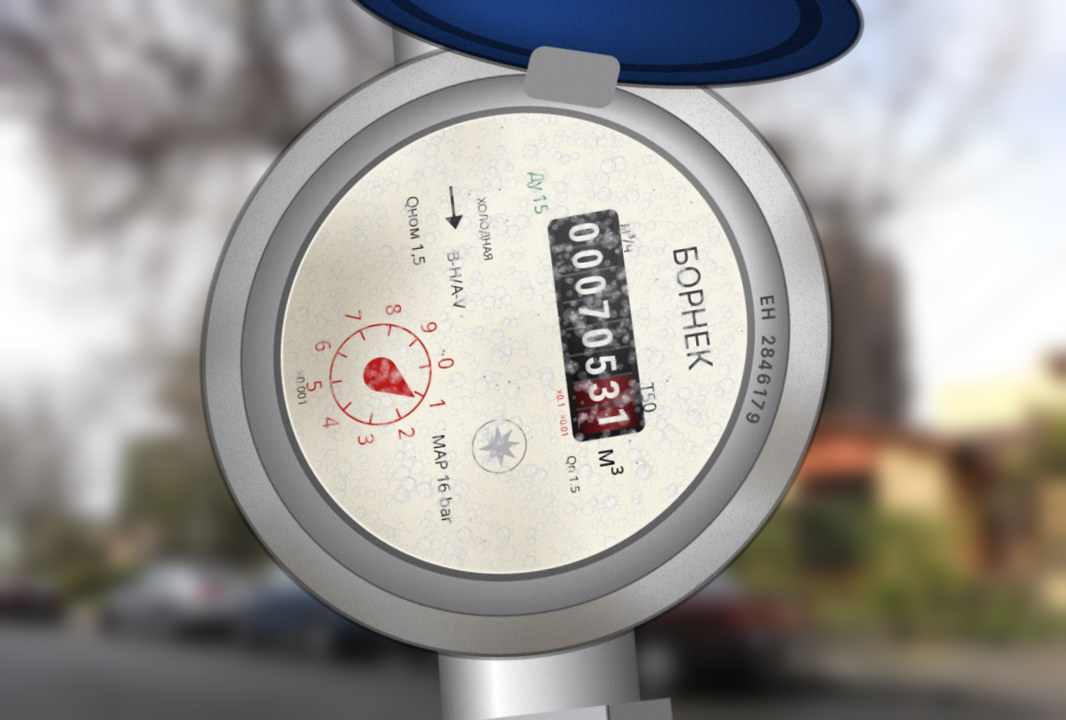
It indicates 705.311 m³
